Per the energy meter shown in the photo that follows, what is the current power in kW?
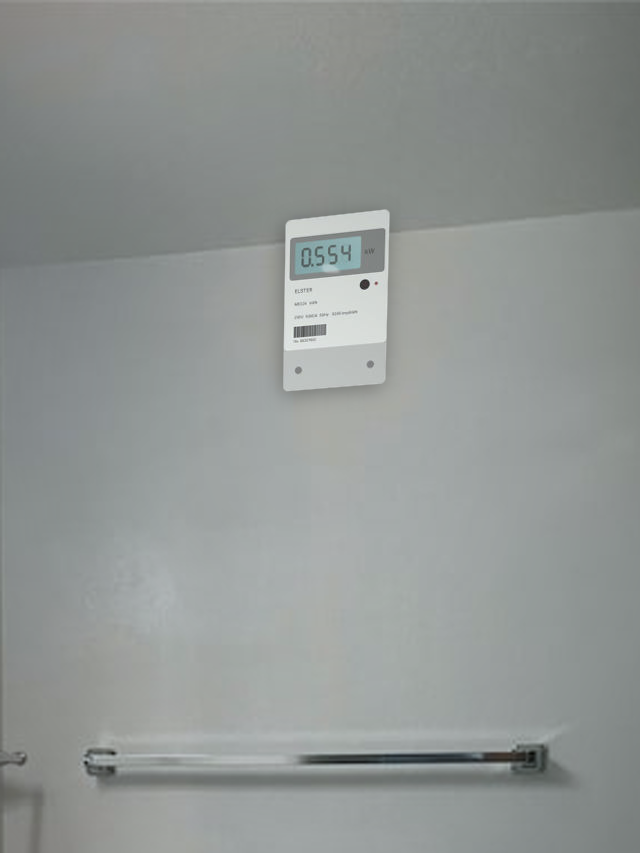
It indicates 0.554 kW
